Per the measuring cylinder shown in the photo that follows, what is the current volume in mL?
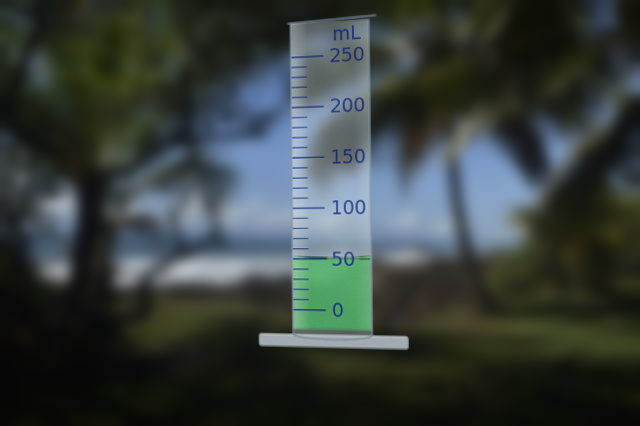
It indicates 50 mL
